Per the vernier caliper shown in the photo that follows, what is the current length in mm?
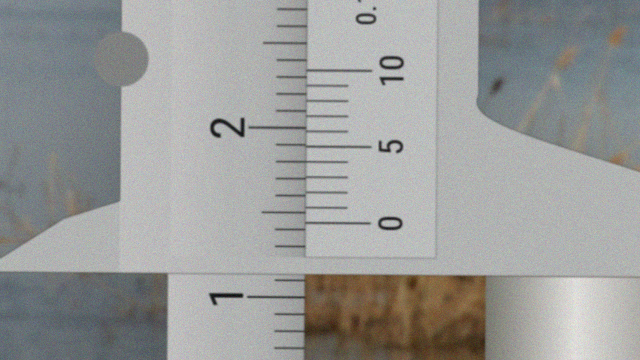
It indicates 14.4 mm
